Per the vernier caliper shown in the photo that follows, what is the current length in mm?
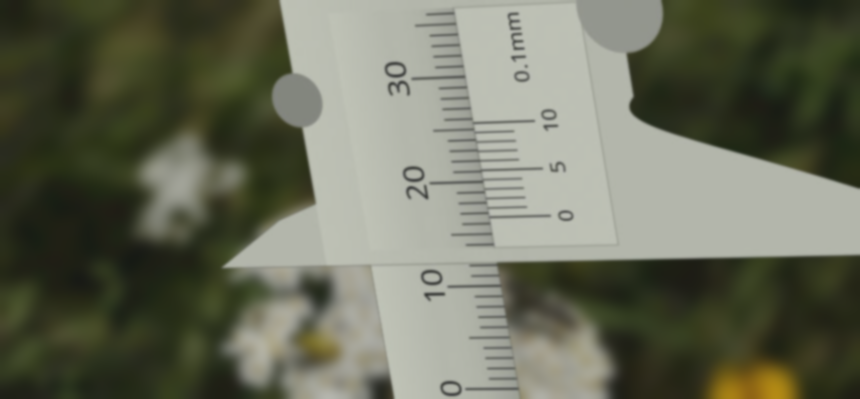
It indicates 16.6 mm
